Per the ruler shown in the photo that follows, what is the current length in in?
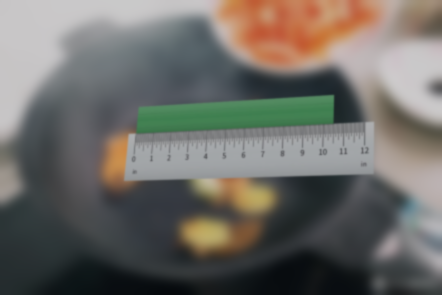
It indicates 10.5 in
